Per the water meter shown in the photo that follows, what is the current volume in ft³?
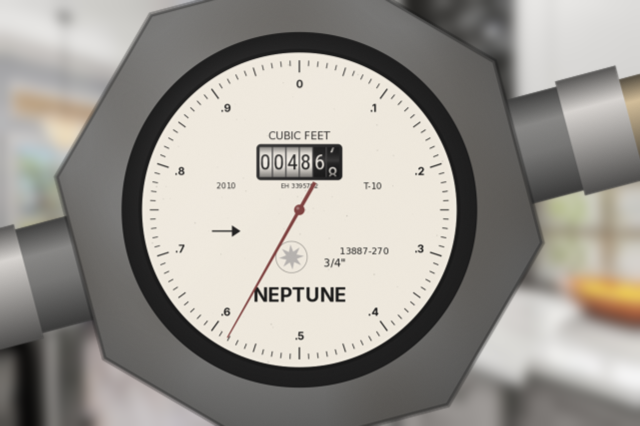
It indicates 4867.58 ft³
